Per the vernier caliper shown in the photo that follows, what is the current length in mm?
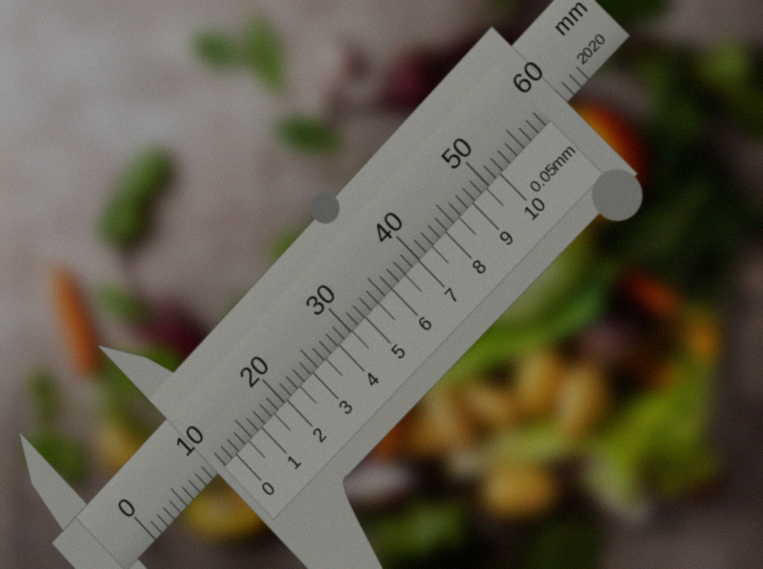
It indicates 12.6 mm
